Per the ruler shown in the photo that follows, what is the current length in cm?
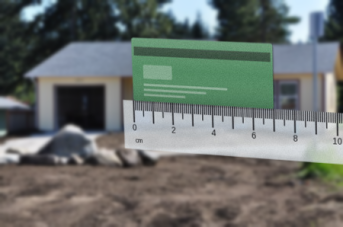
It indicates 7 cm
